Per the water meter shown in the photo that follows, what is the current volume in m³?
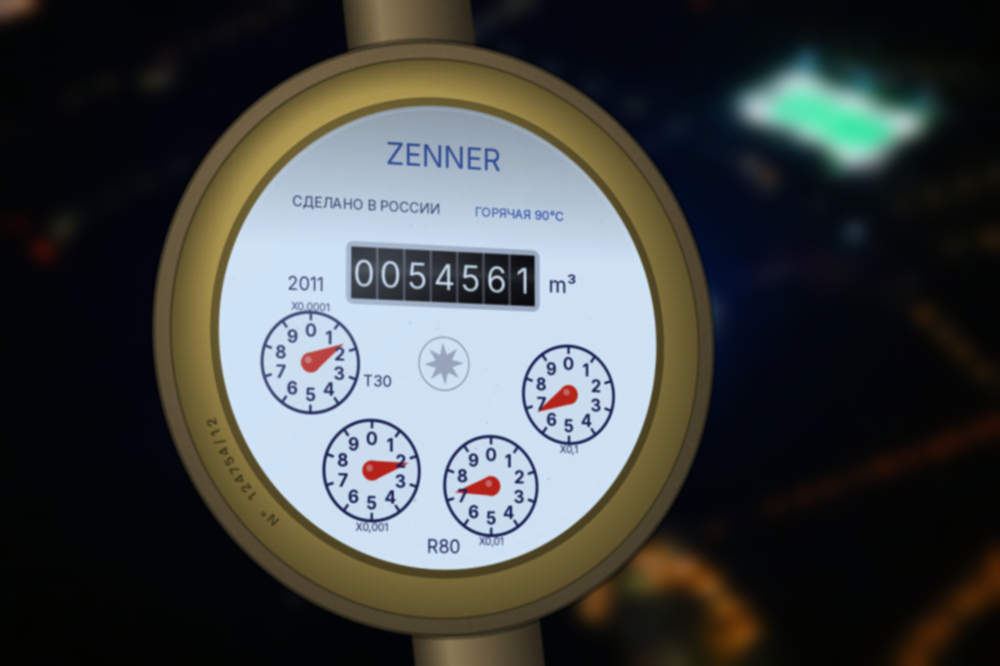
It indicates 54561.6721 m³
